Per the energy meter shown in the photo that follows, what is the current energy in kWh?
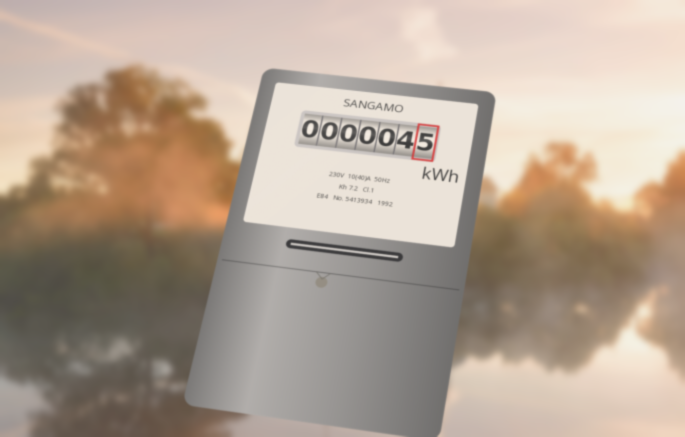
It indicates 4.5 kWh
